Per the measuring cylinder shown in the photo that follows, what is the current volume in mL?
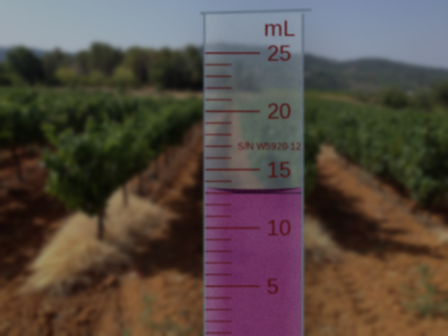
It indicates 13 mL
